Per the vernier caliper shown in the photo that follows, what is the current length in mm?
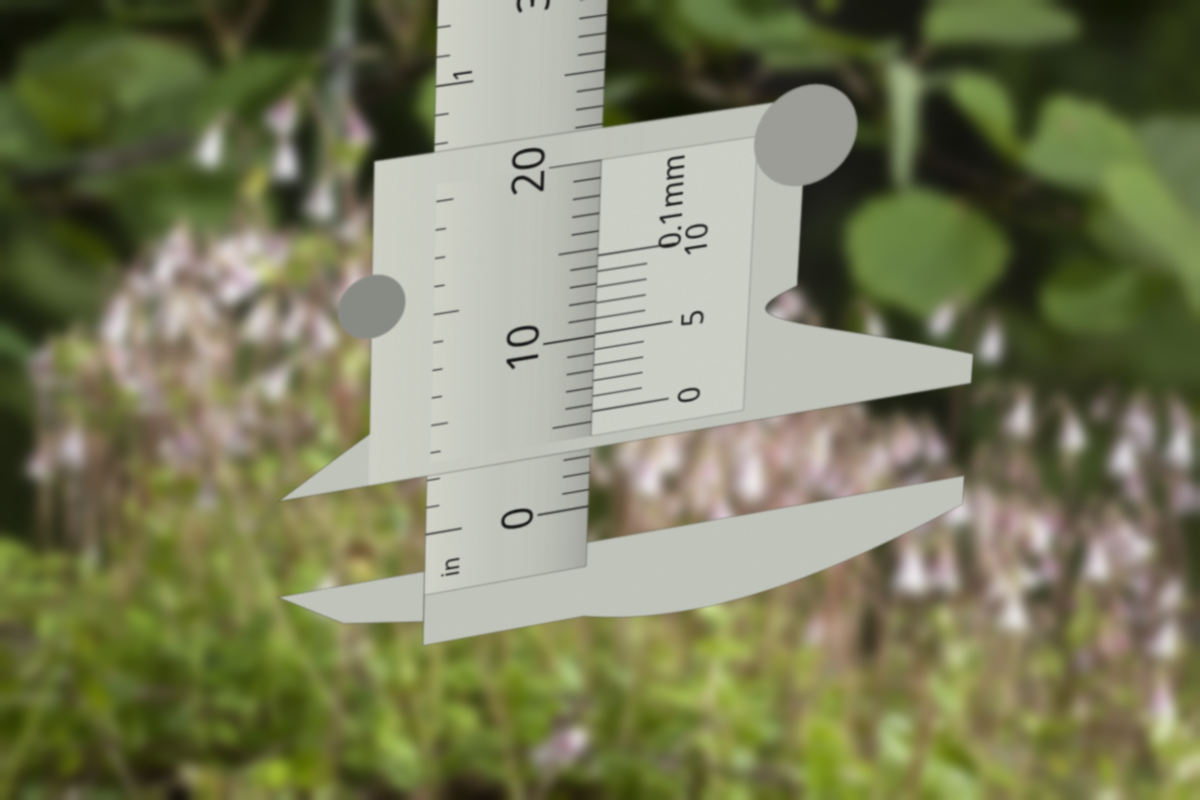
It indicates 5.6 mm
